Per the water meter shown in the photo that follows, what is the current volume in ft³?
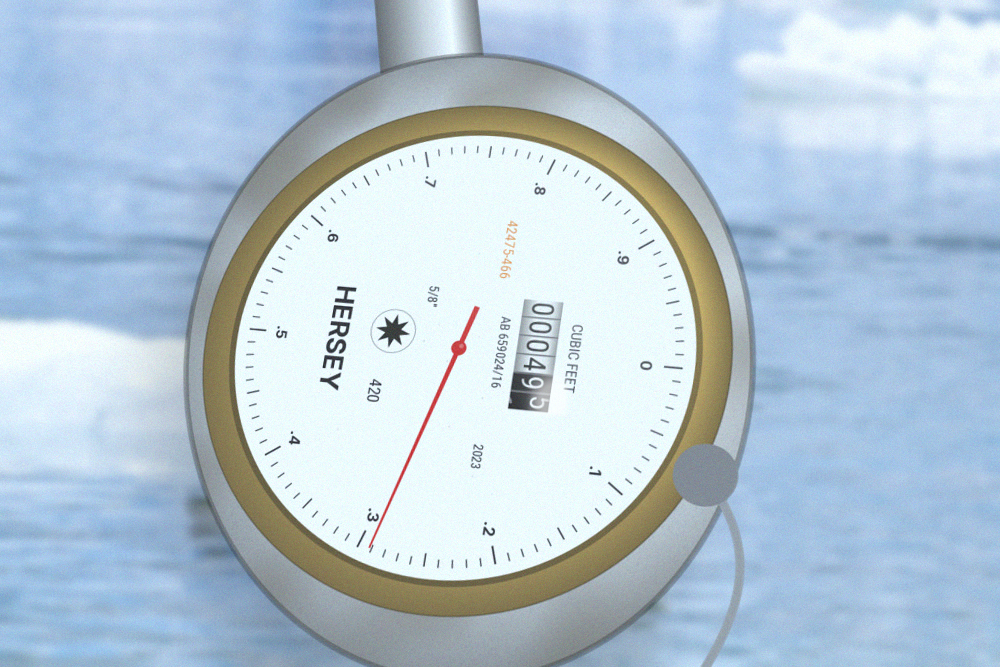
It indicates 495.29 ft³
